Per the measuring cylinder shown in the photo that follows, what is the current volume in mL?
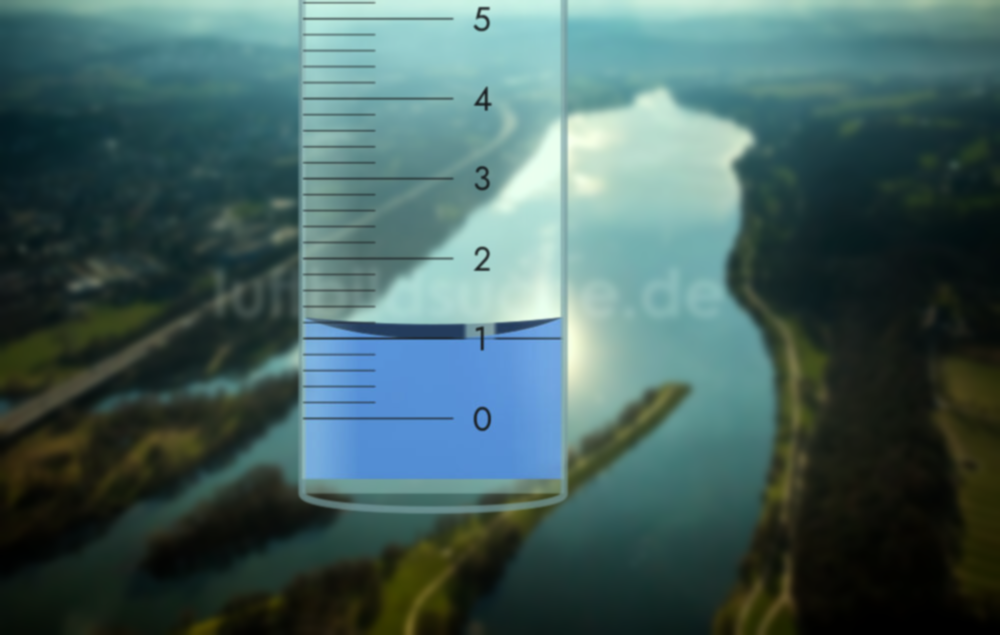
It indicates 1 mL
